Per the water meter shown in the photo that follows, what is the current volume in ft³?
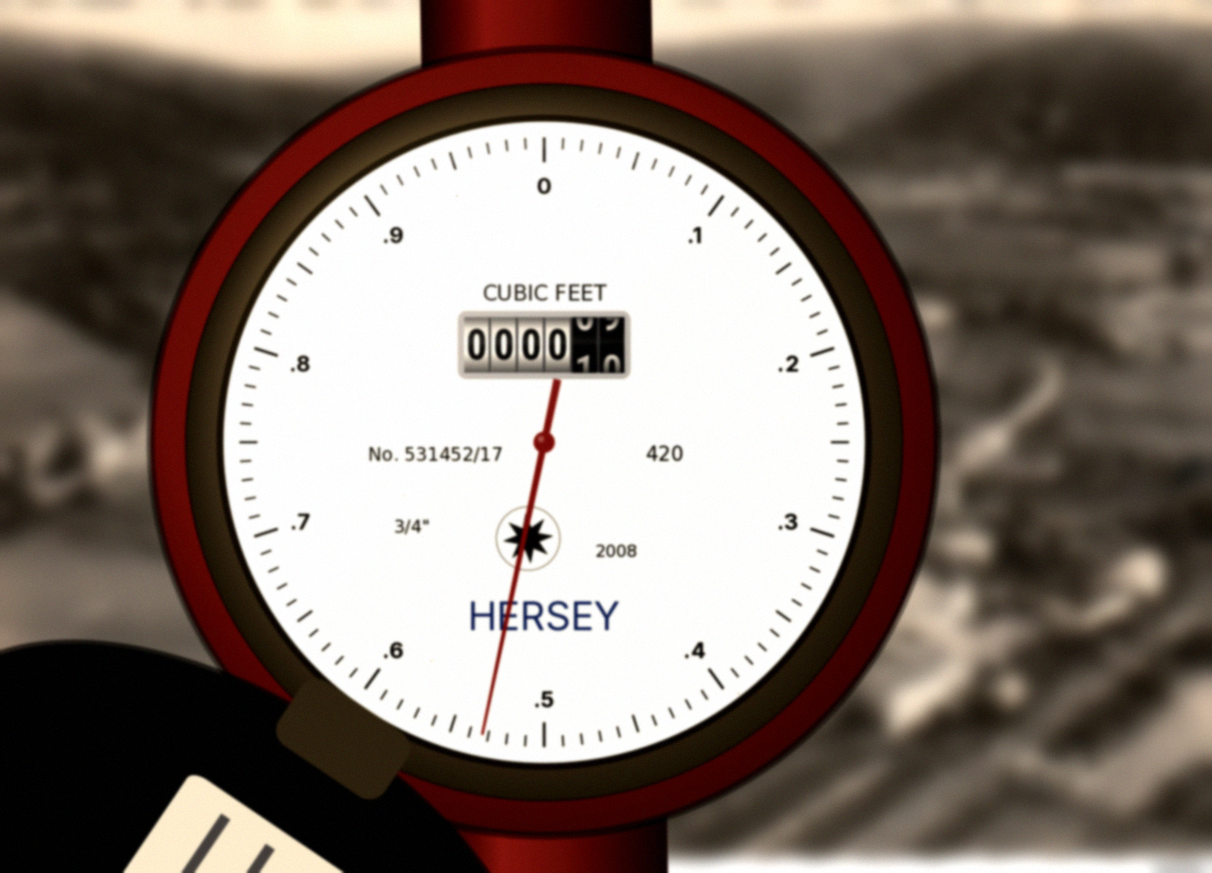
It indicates 9.53 ft³
